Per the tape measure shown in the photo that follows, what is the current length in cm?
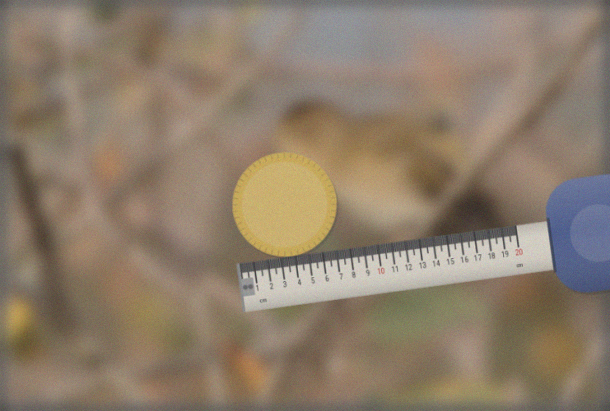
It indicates 7.5 cm
